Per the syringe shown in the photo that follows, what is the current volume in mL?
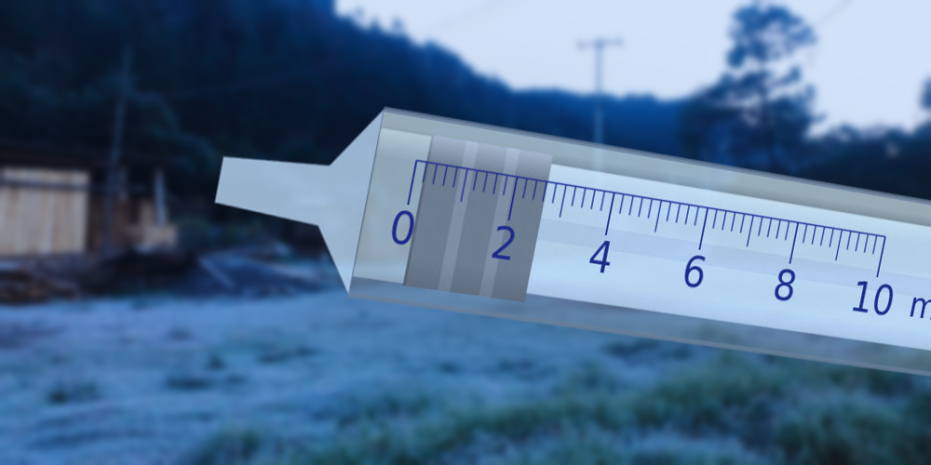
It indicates 0.2 mL
